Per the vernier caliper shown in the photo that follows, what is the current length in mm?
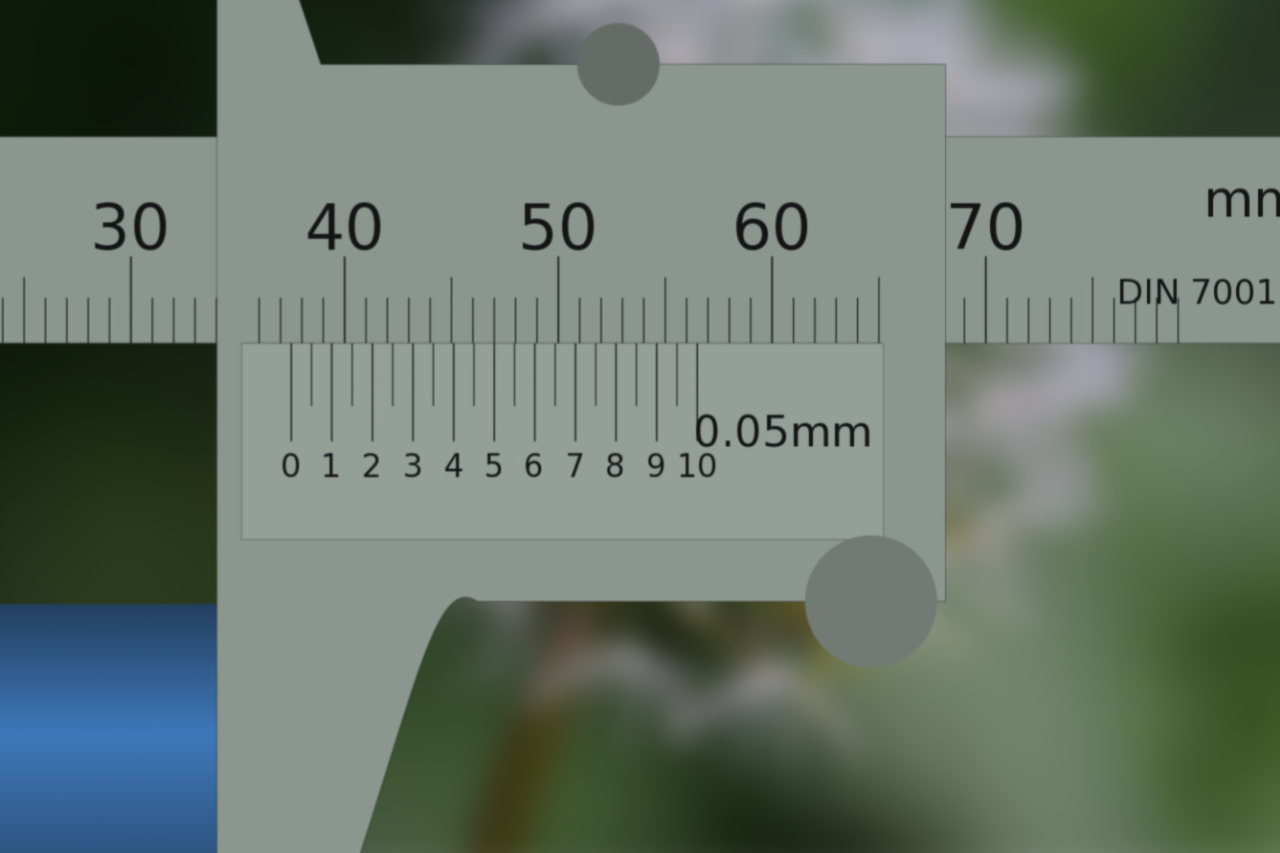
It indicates 37.5 mm
